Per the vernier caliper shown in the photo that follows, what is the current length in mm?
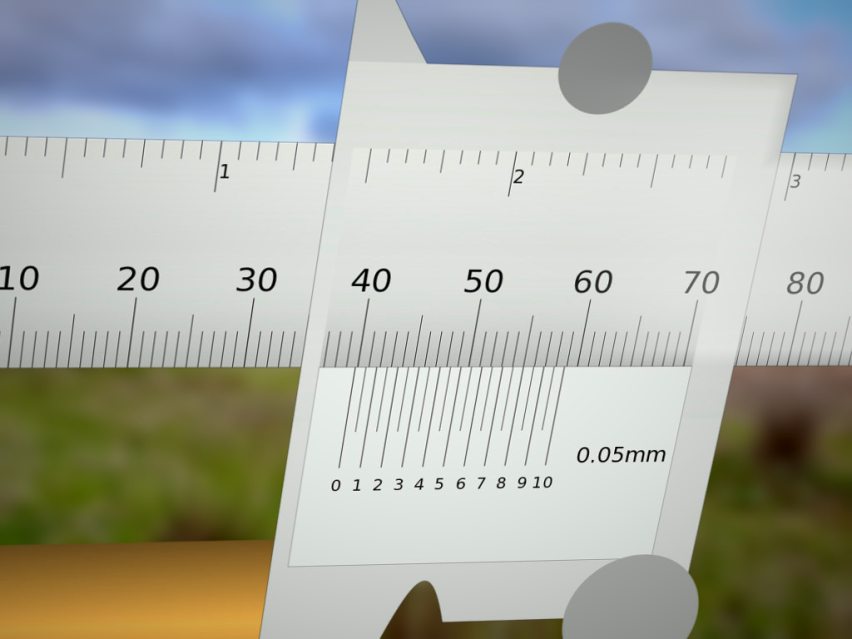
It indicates 39.8 mm
